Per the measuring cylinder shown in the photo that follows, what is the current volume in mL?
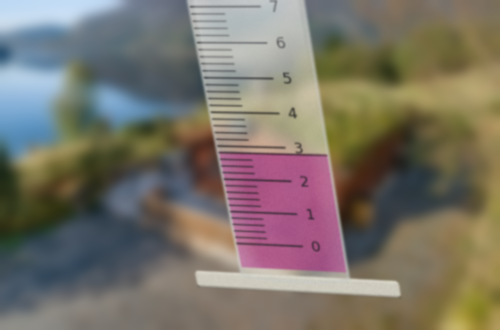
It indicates 2.8 mL
